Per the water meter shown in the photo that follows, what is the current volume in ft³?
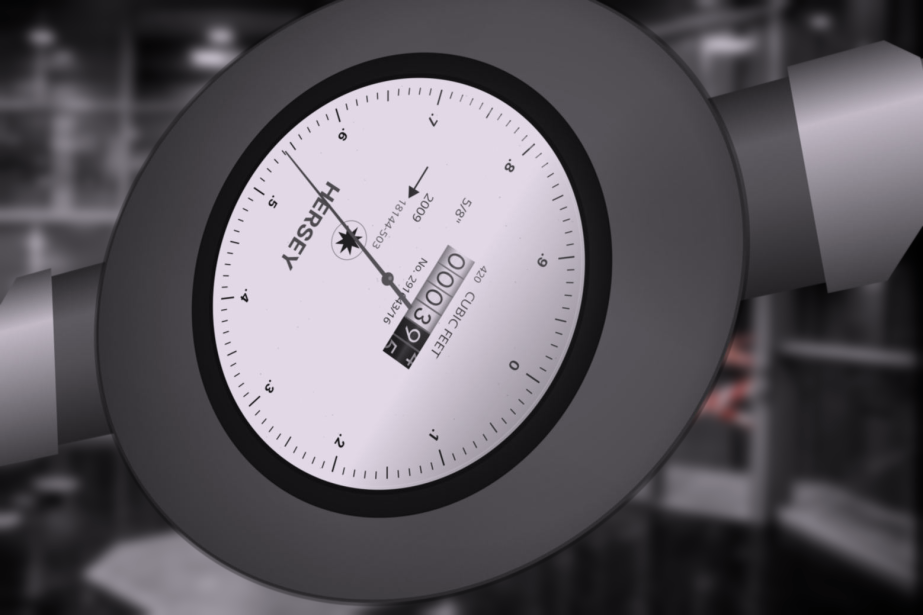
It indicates 394.54 ft³
